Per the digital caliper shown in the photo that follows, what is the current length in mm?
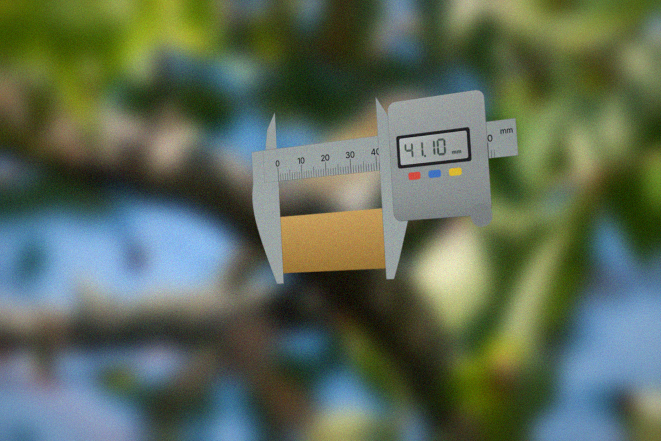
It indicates 41.10 mm
